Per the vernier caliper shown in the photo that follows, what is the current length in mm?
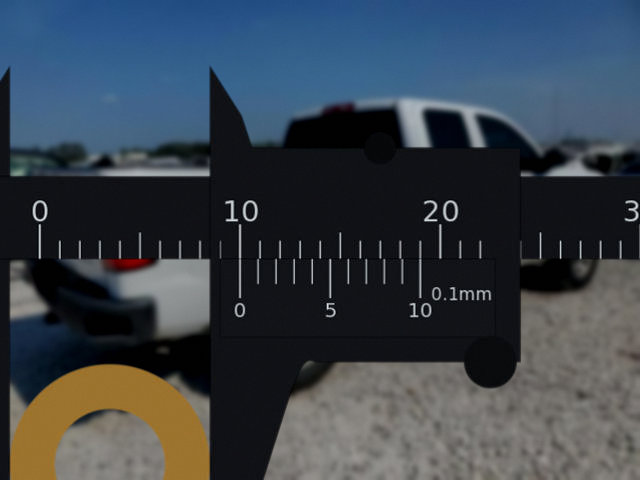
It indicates 10.0 mm
